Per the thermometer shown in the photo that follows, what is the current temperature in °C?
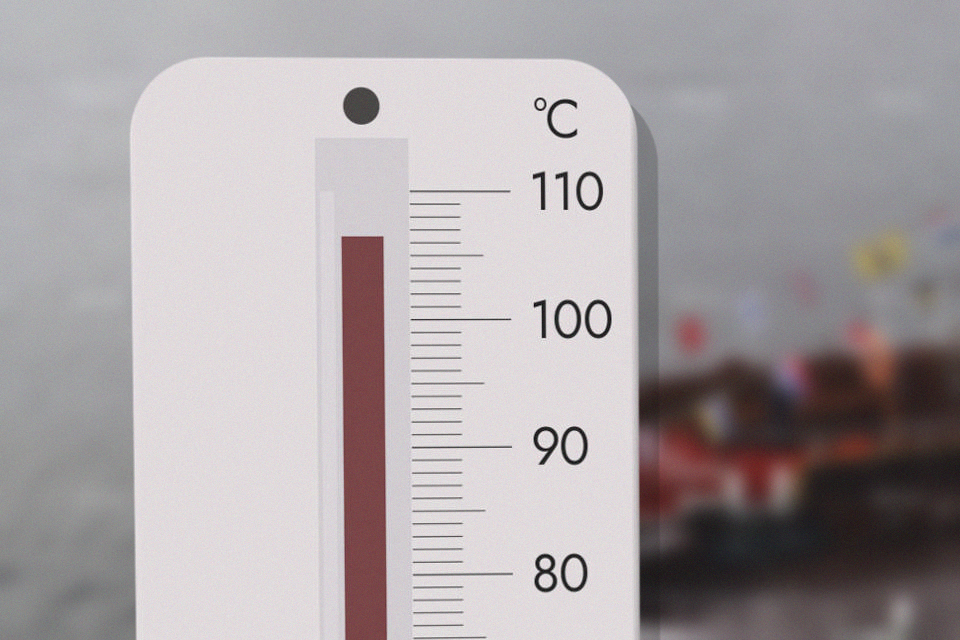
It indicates 106.5 °C
